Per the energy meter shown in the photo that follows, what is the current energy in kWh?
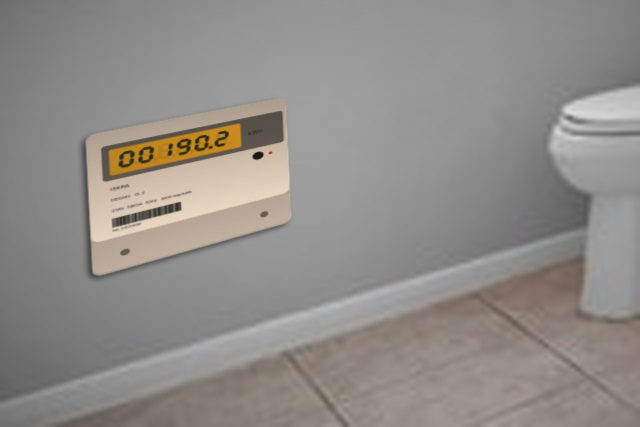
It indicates 190.2 kWh
